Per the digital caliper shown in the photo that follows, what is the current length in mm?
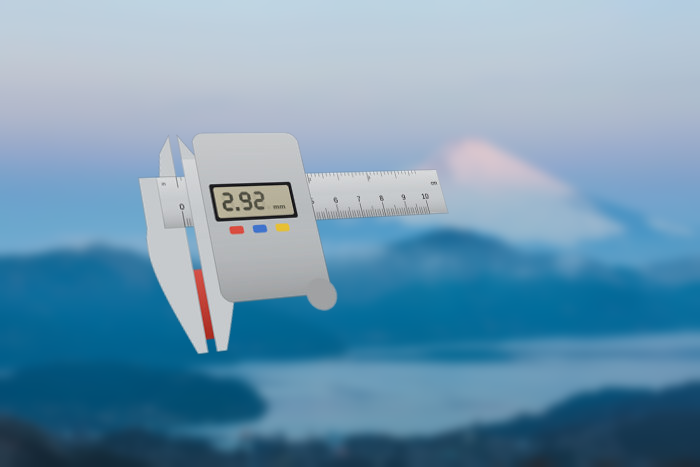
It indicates 2.92 mm
